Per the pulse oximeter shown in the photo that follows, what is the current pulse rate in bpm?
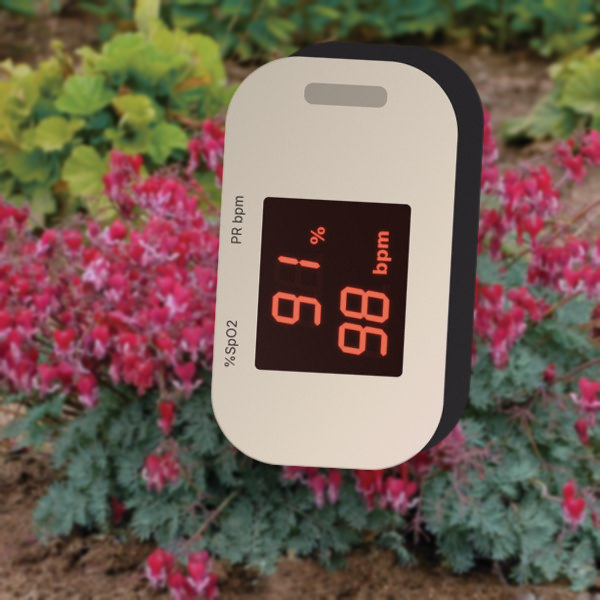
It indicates 98 bpm
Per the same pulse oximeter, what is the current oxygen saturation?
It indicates 91 %
